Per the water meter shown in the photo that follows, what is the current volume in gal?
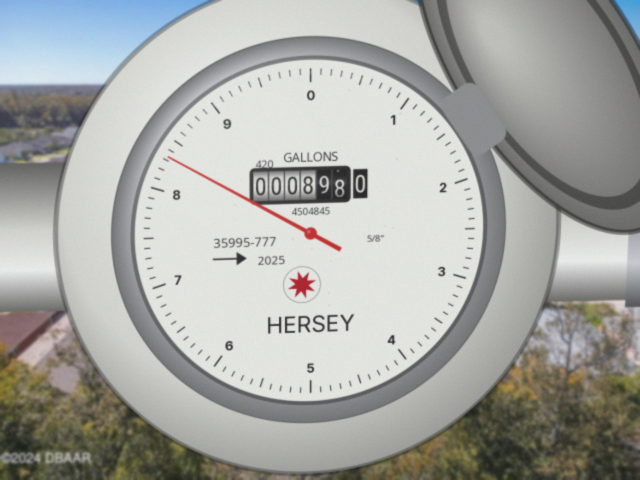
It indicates 8978.3 gal
